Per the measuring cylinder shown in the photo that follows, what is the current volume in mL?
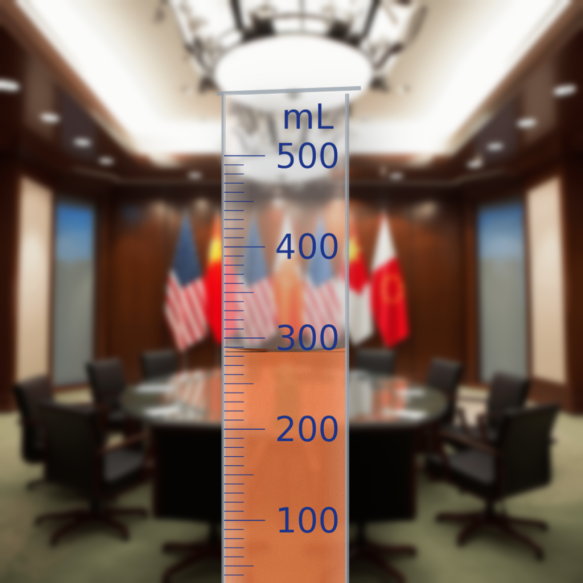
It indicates 285 mL
